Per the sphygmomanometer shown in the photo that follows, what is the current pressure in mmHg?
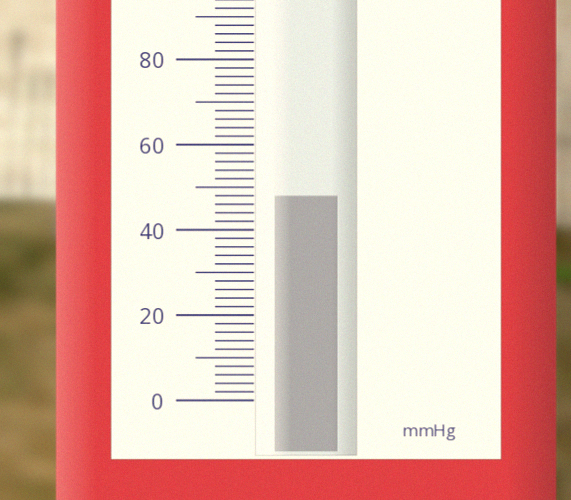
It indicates 48 mmHg
